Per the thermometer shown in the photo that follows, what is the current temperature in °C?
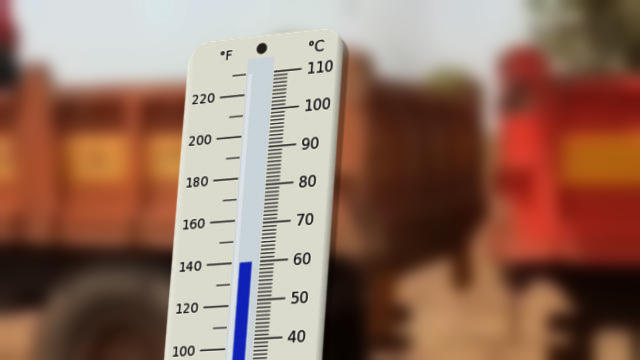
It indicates 60 °C
